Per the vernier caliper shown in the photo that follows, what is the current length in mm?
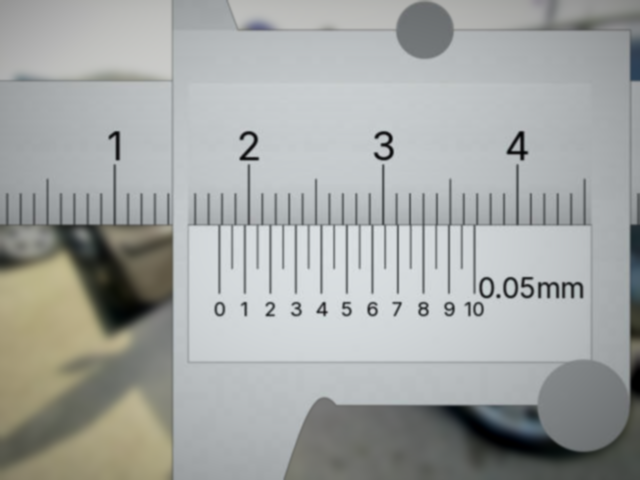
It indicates 17.8 mm
